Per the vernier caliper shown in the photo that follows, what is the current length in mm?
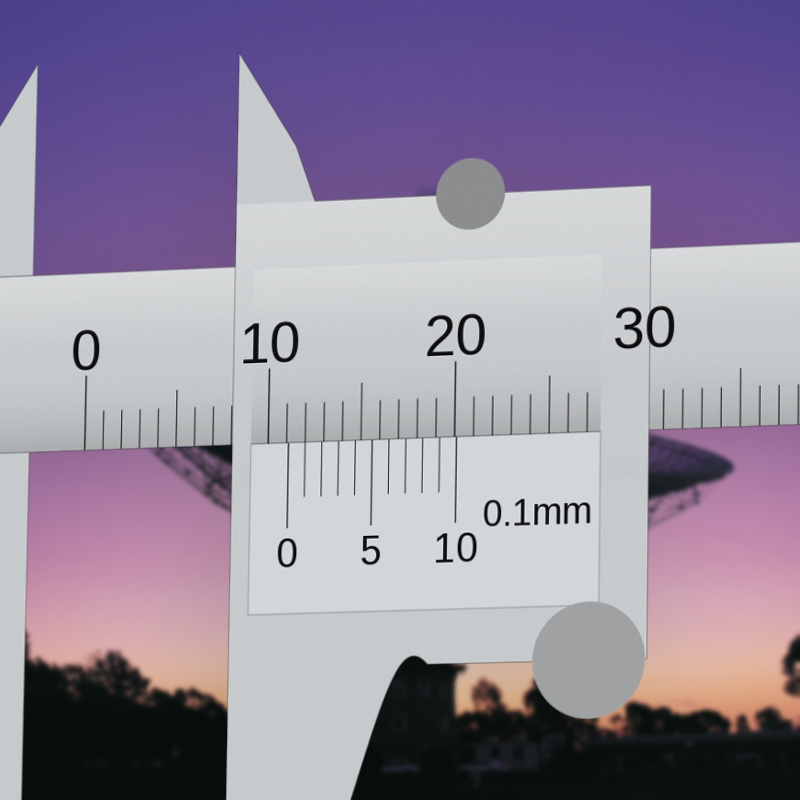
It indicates 11.1 mm
